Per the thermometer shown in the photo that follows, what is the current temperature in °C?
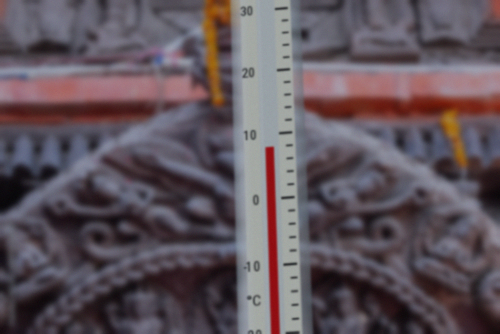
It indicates 8 °C
